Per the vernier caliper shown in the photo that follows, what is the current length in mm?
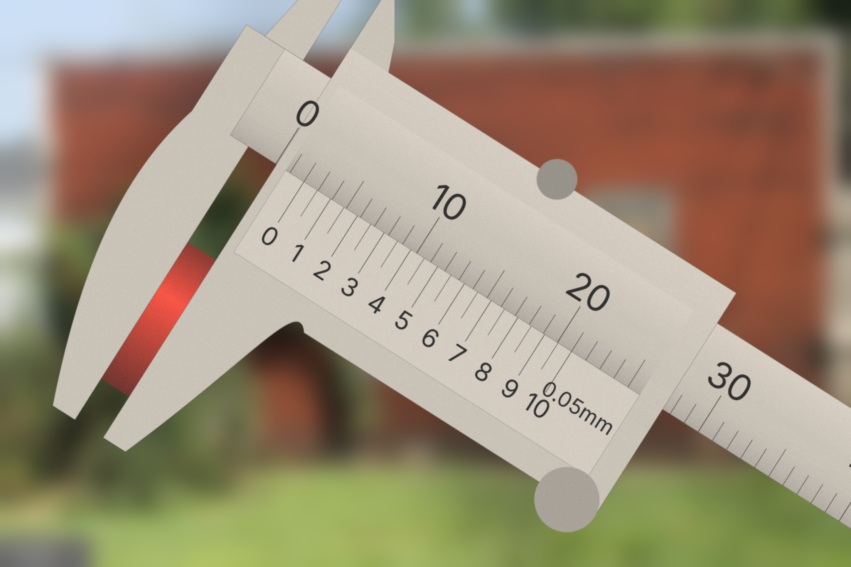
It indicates 2.0 mm
